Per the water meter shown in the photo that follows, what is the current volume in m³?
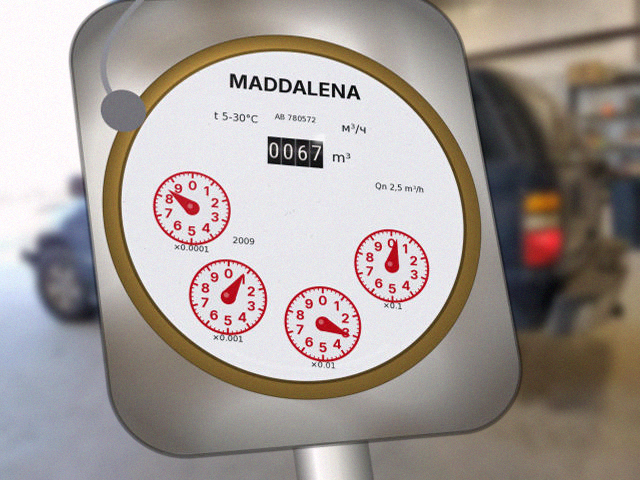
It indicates 67.0308 m³
